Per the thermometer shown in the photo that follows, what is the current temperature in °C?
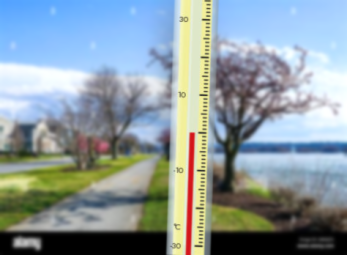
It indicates 0 °C
